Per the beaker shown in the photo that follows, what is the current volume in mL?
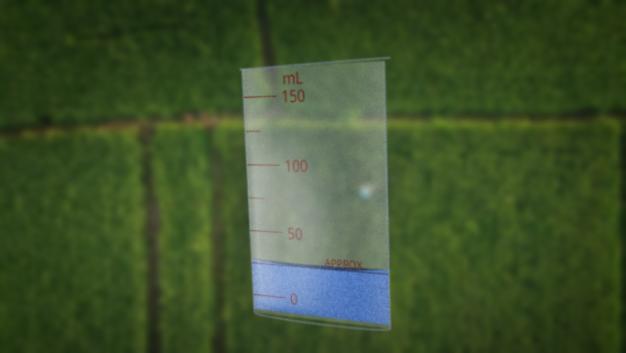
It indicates 25 mL
